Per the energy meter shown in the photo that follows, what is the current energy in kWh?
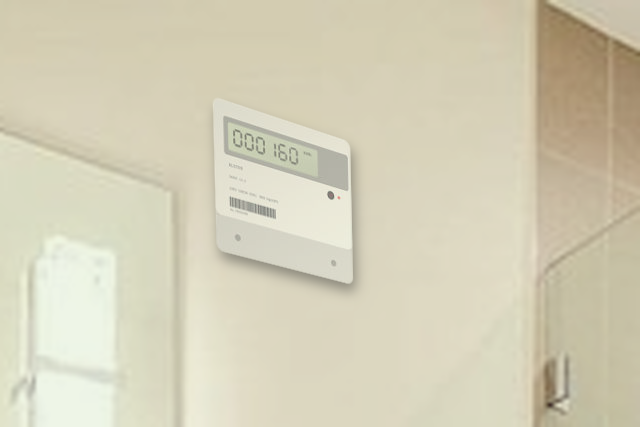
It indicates 160 kWh
